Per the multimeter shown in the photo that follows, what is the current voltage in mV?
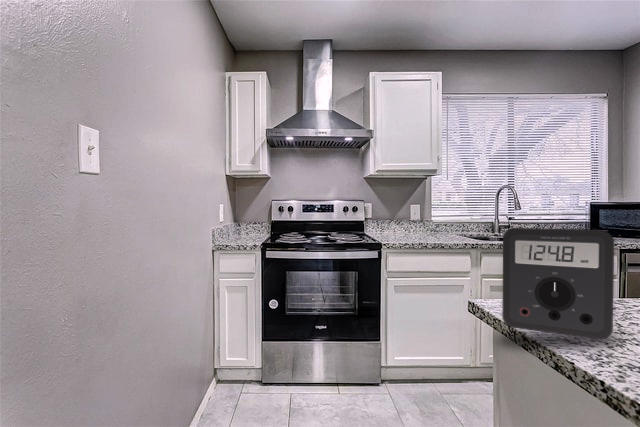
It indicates 124.8 mV
